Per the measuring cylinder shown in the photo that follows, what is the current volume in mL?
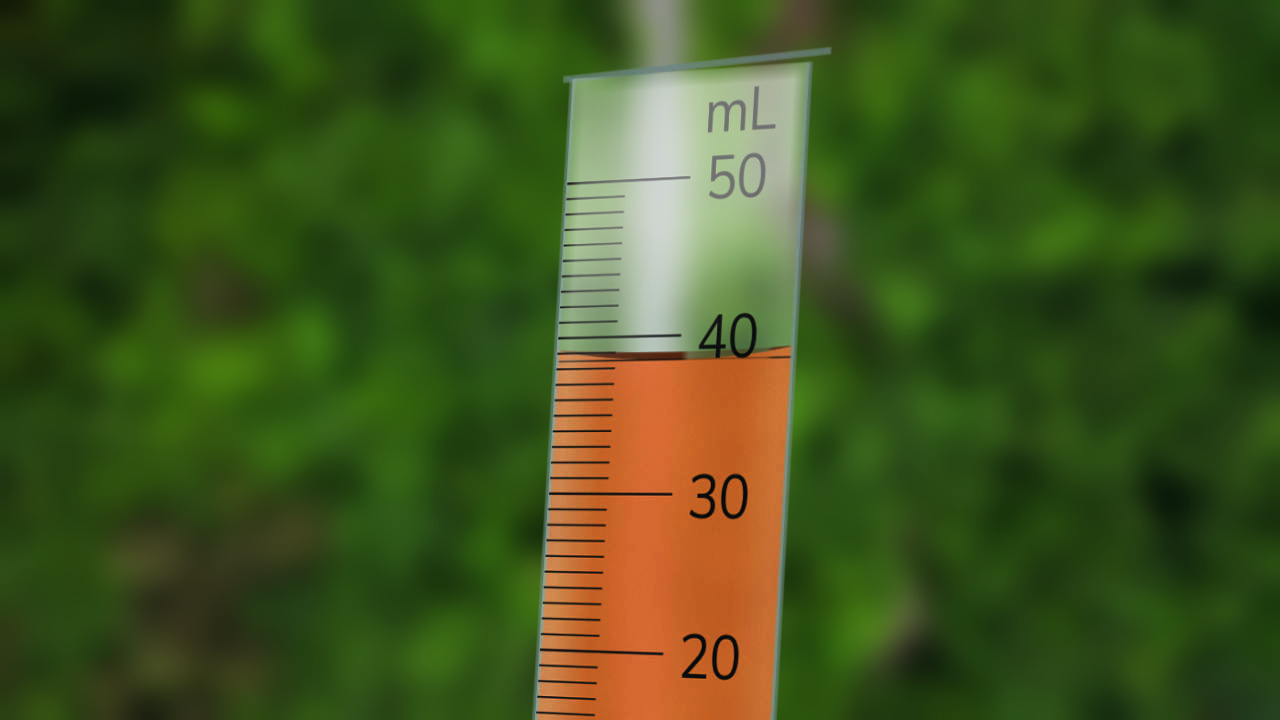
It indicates 38.5 mL
